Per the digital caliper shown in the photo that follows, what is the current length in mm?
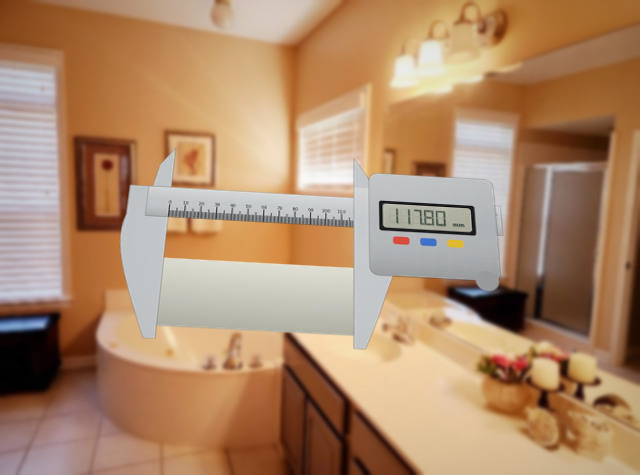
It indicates 117.80 mm
